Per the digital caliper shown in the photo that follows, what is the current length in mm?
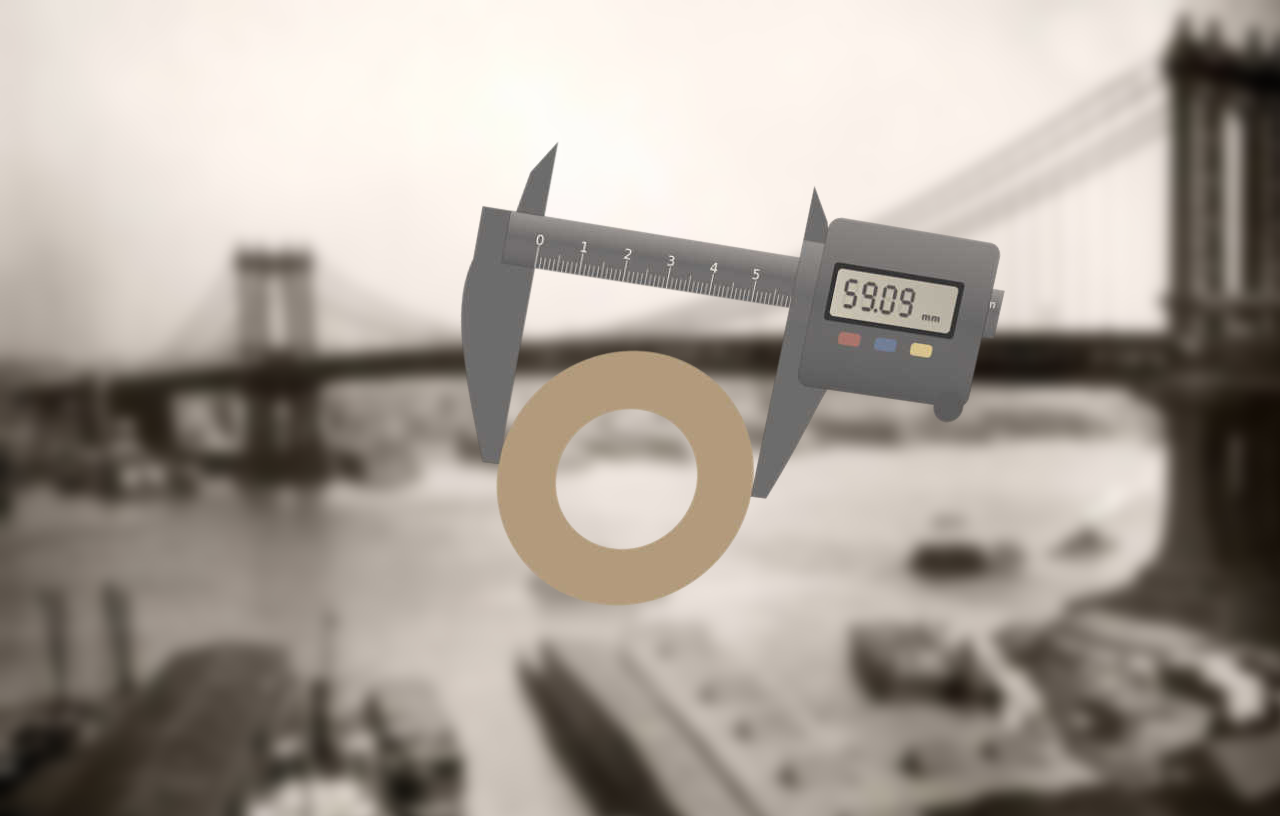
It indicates 59.09 mm
